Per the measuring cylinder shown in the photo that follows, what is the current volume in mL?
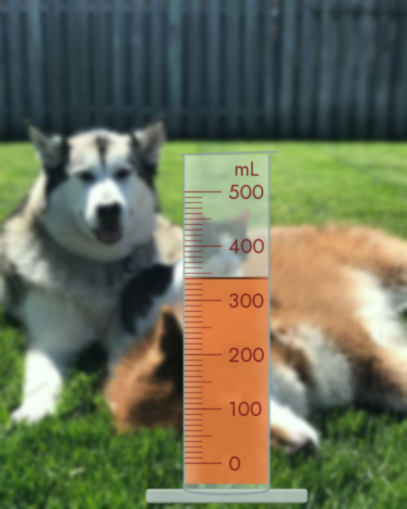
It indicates 340 mL
